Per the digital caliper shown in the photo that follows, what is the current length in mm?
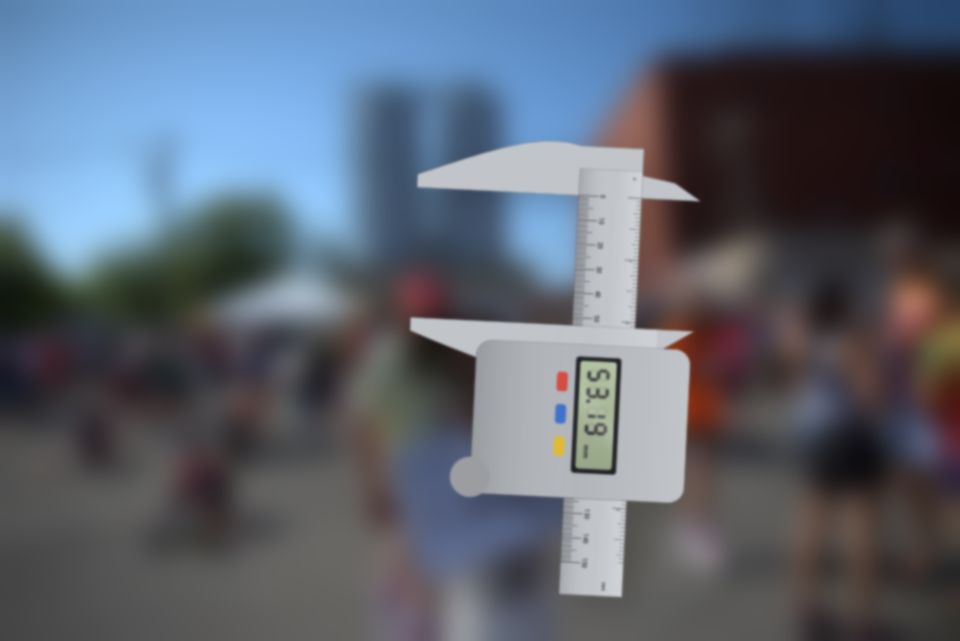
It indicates 53.19 mm
